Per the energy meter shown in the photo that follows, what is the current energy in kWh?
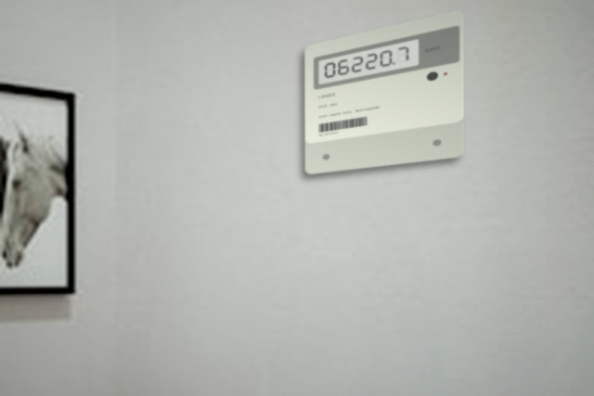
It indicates 6220.7 kWh
